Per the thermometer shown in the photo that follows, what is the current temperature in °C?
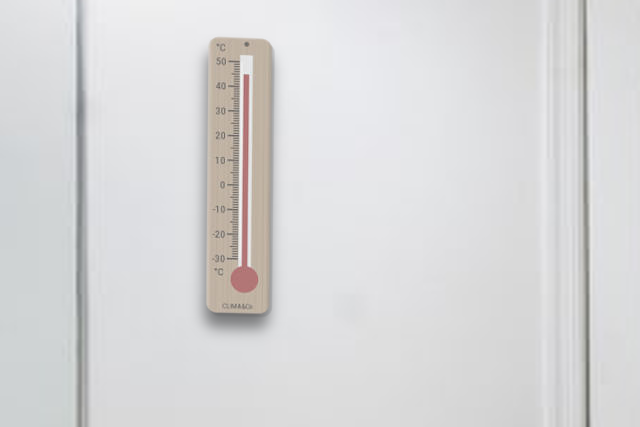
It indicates 45 °C
